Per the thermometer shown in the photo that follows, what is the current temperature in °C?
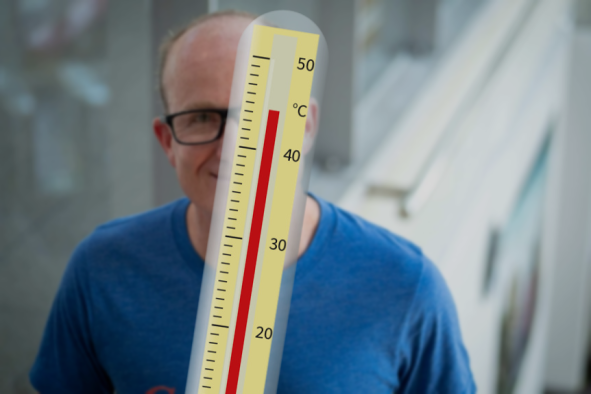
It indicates 44.5 °C
